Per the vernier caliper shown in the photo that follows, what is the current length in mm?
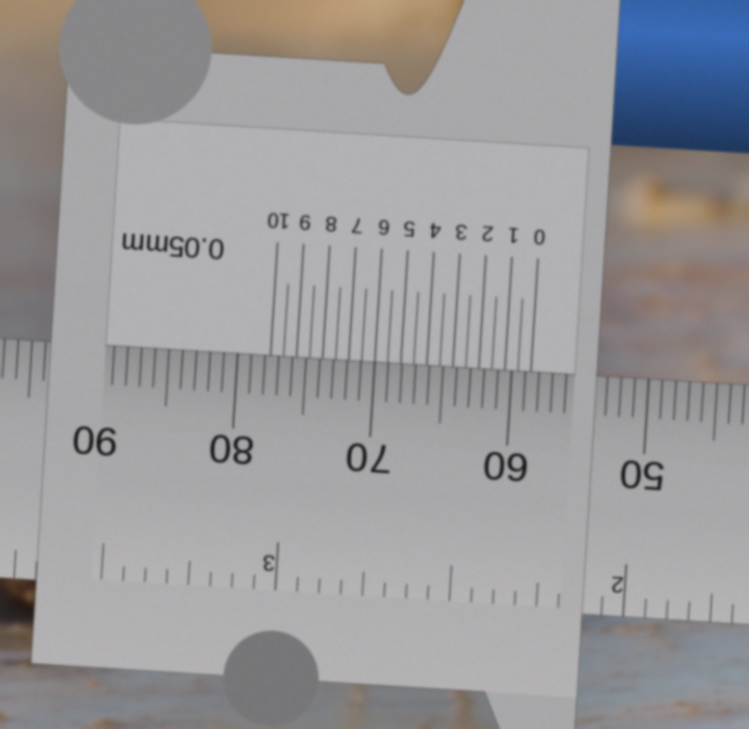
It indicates 58.6 mm
